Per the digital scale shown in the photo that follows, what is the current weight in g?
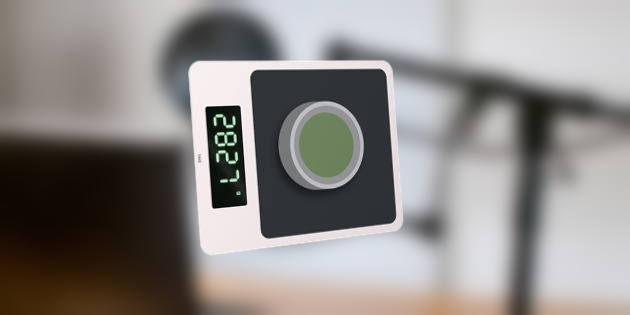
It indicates 2827 g
